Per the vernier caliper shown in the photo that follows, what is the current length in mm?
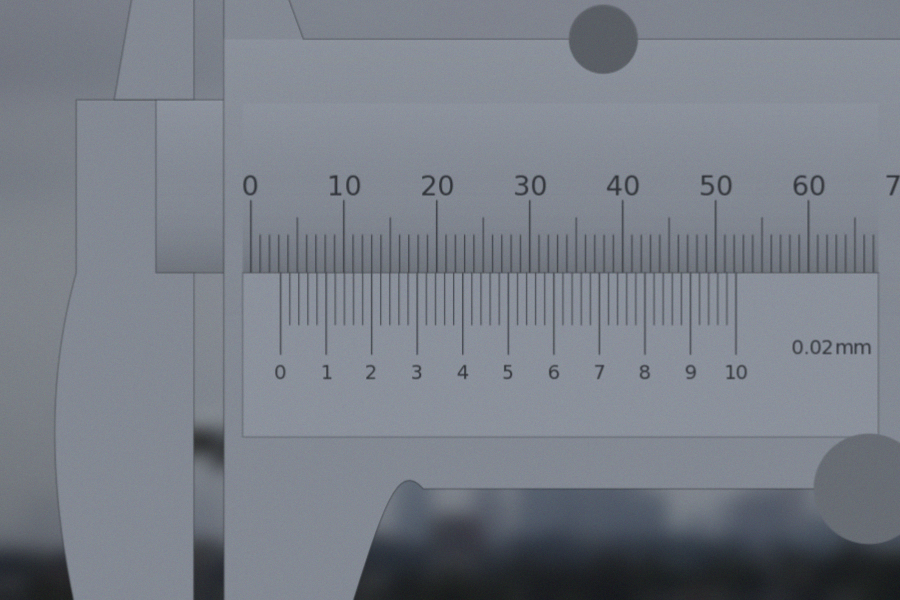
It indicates 3.2 mm
